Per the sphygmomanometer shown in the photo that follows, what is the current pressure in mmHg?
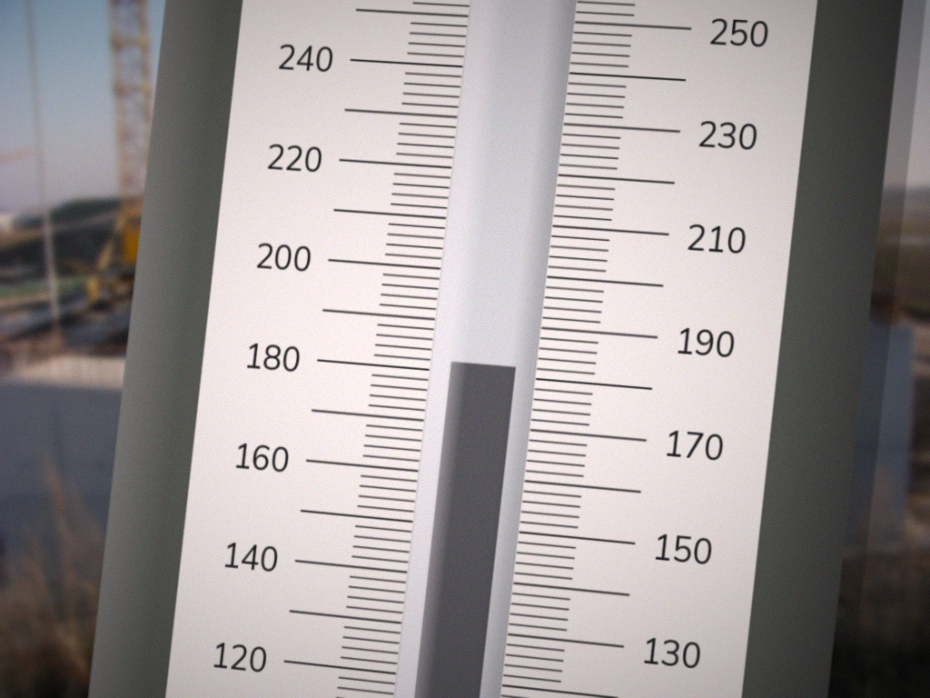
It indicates 182 mmHg
